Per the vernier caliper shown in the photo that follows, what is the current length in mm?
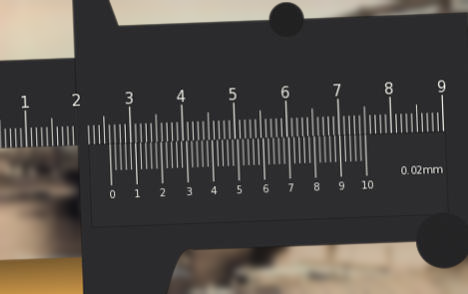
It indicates 26.0 mm
